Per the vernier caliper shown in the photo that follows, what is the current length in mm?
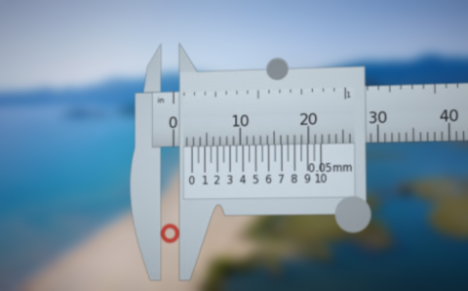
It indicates 2.8 mm
